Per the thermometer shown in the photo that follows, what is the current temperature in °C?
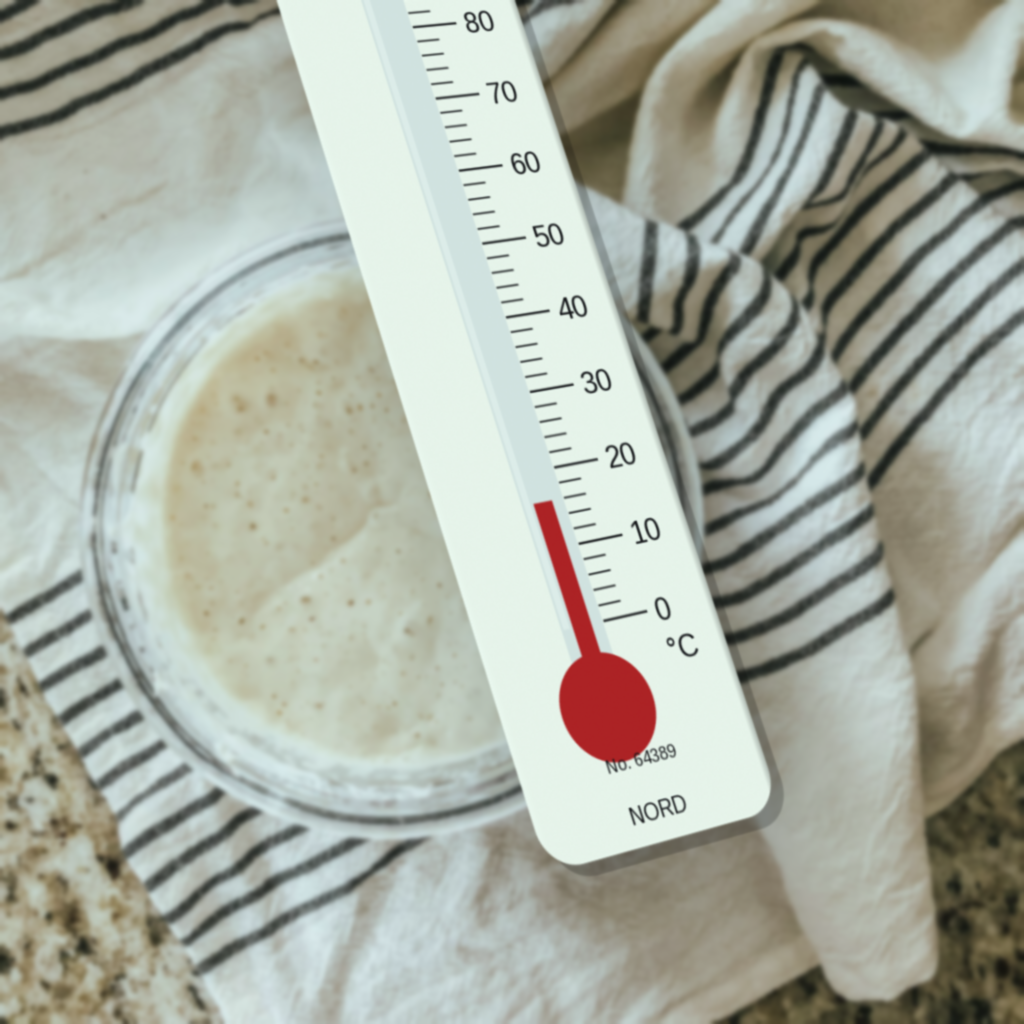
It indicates 16 °C
